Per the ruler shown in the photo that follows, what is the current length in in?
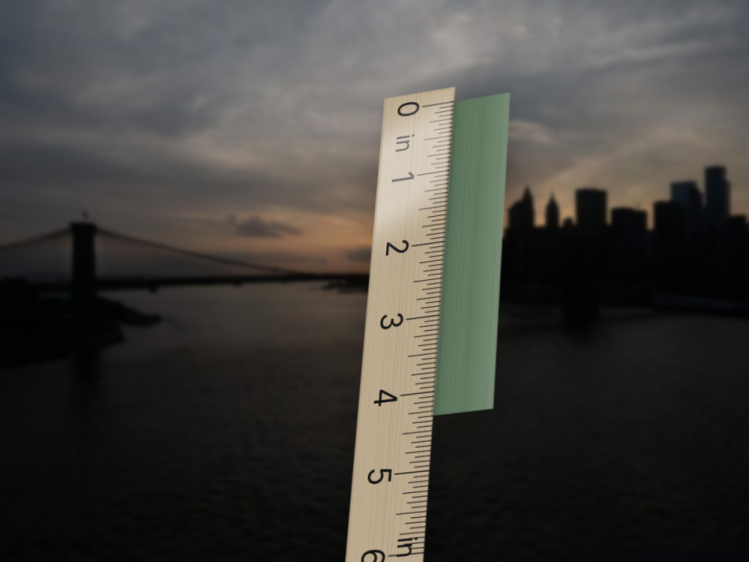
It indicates 4.3125 in
